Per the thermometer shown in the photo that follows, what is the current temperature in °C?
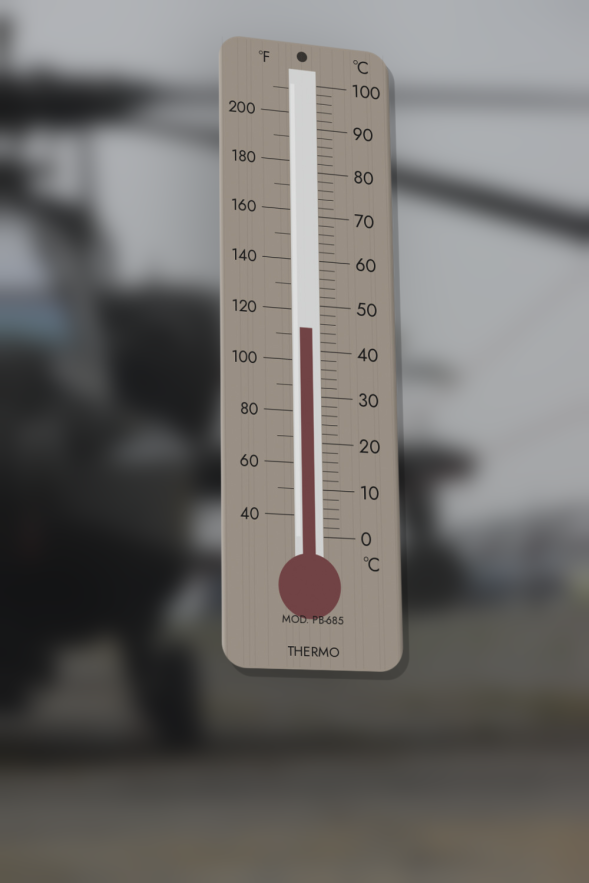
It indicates 45 °C
